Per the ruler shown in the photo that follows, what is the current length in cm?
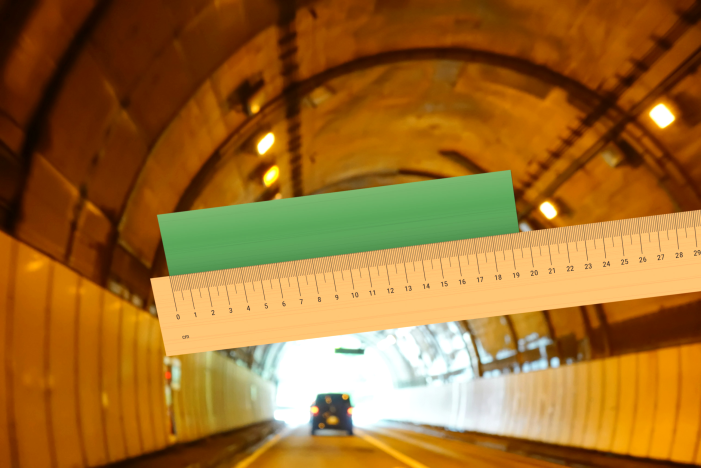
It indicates 19.5 cm
